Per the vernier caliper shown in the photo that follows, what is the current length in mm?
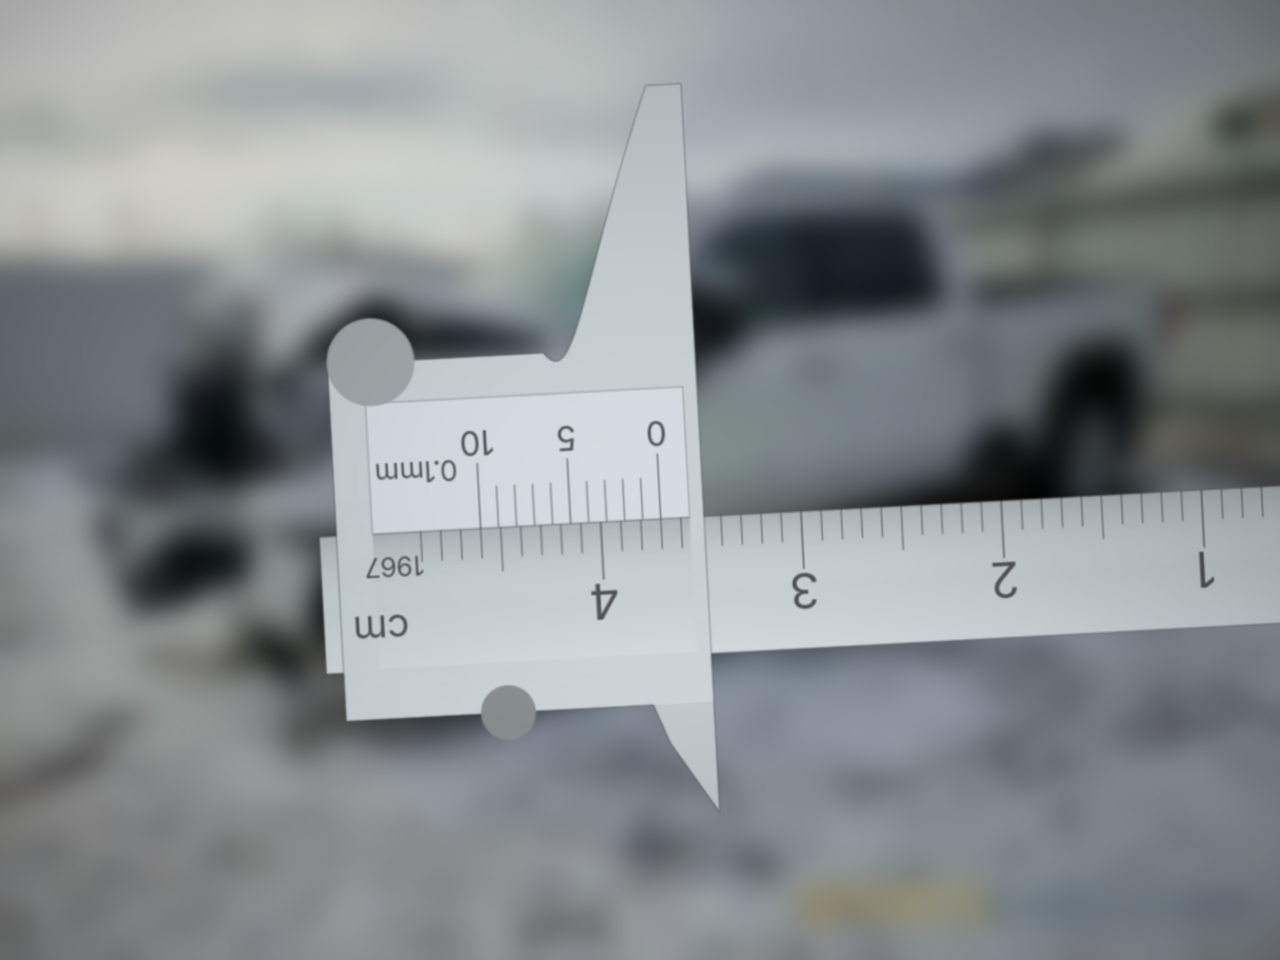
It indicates 37.0 mm
